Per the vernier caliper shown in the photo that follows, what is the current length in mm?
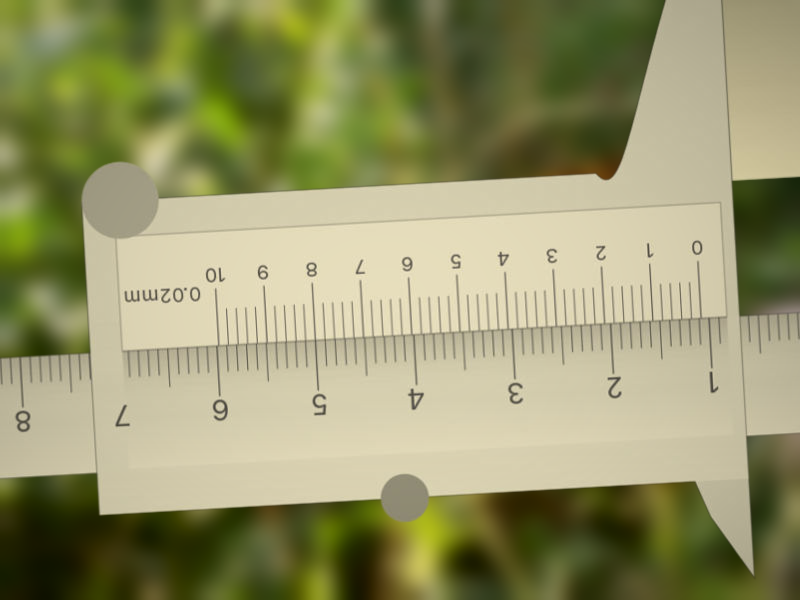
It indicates 10.8 mm
